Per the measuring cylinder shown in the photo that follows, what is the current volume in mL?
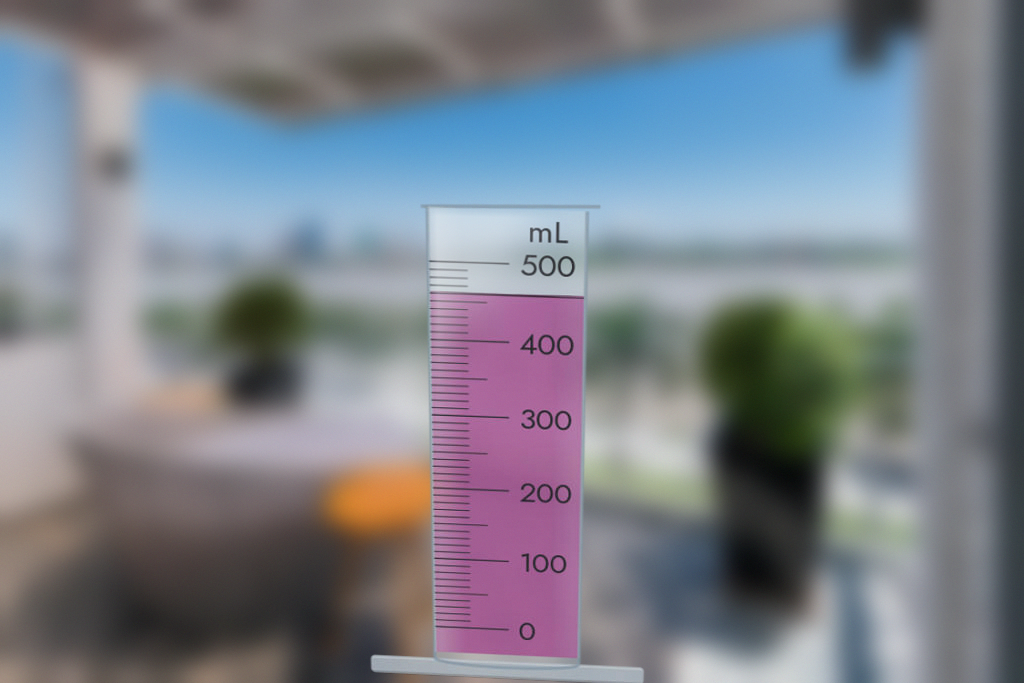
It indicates 460 mL
